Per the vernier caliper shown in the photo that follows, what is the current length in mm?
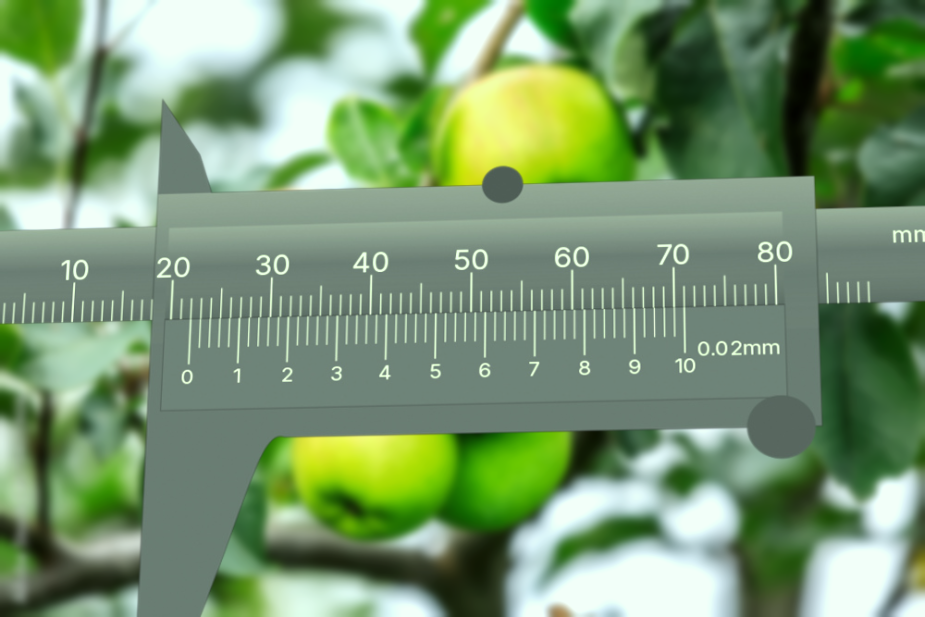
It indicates 22.0 mm
